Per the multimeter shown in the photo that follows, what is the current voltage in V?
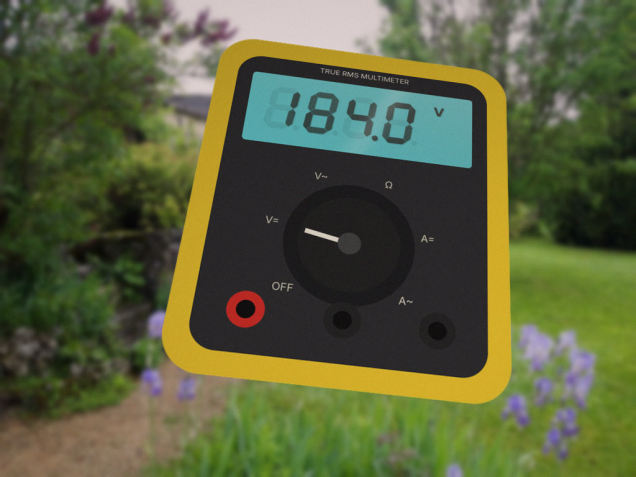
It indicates 184.0 V
